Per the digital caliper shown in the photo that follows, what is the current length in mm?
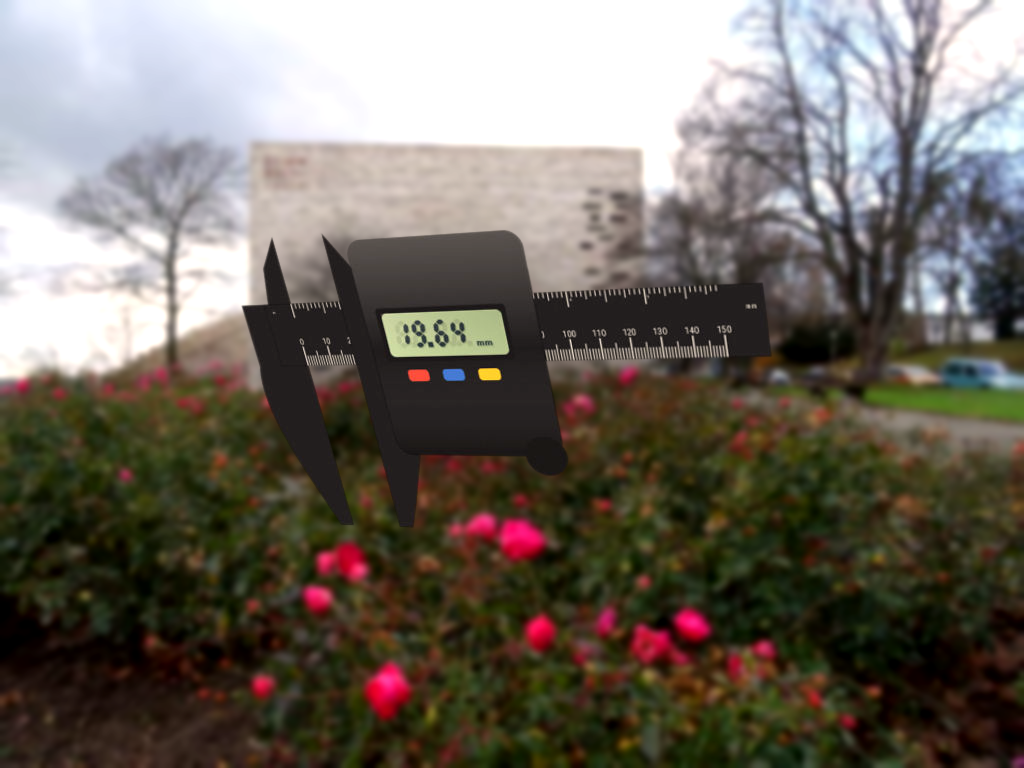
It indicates 19.64 mm
